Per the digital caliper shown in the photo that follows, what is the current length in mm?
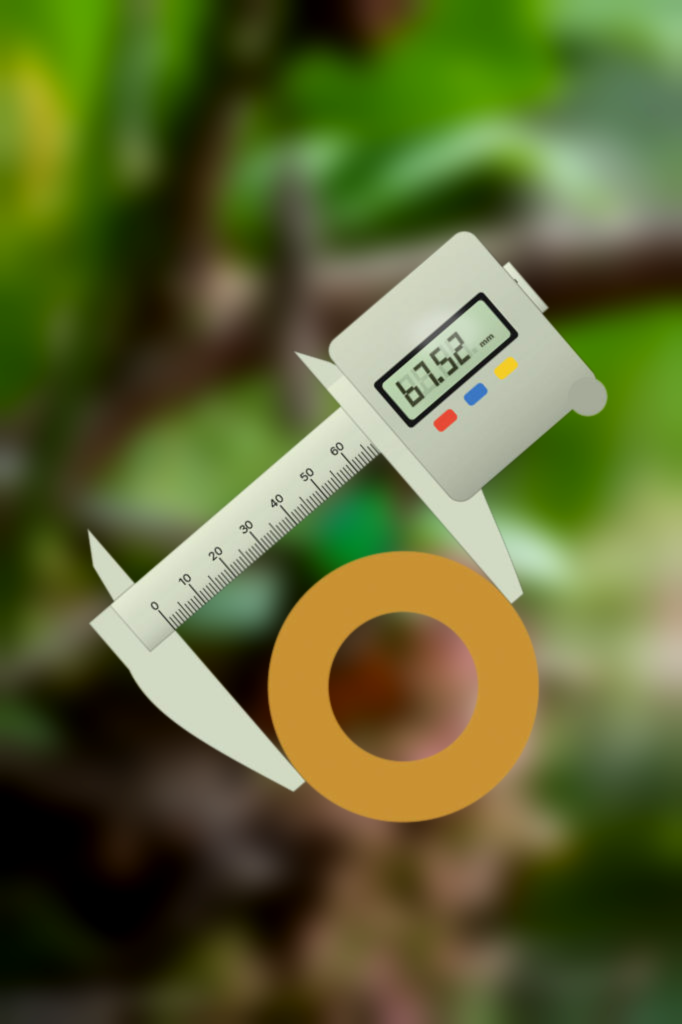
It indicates 67.52 mm
